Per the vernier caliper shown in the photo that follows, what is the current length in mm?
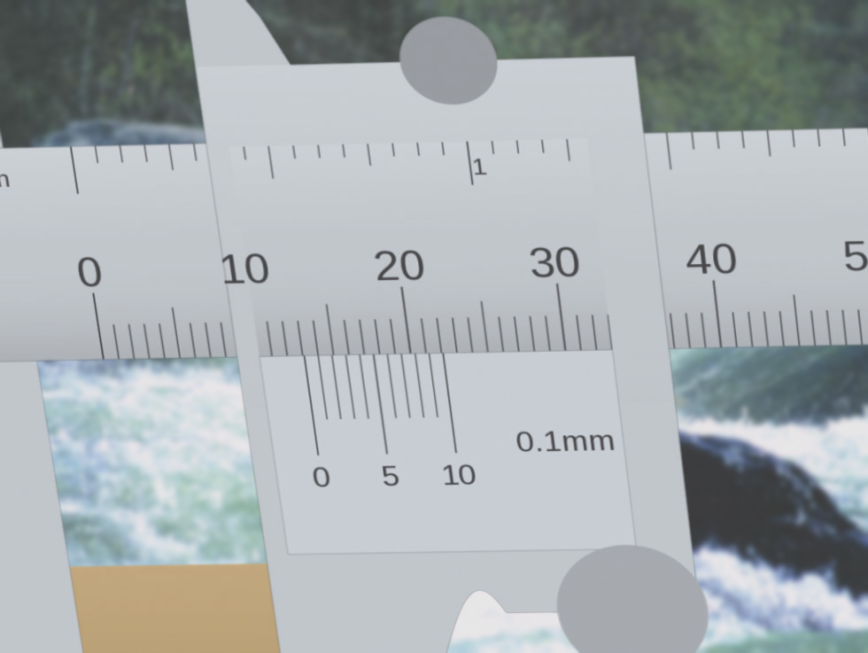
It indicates 13.1 mm
